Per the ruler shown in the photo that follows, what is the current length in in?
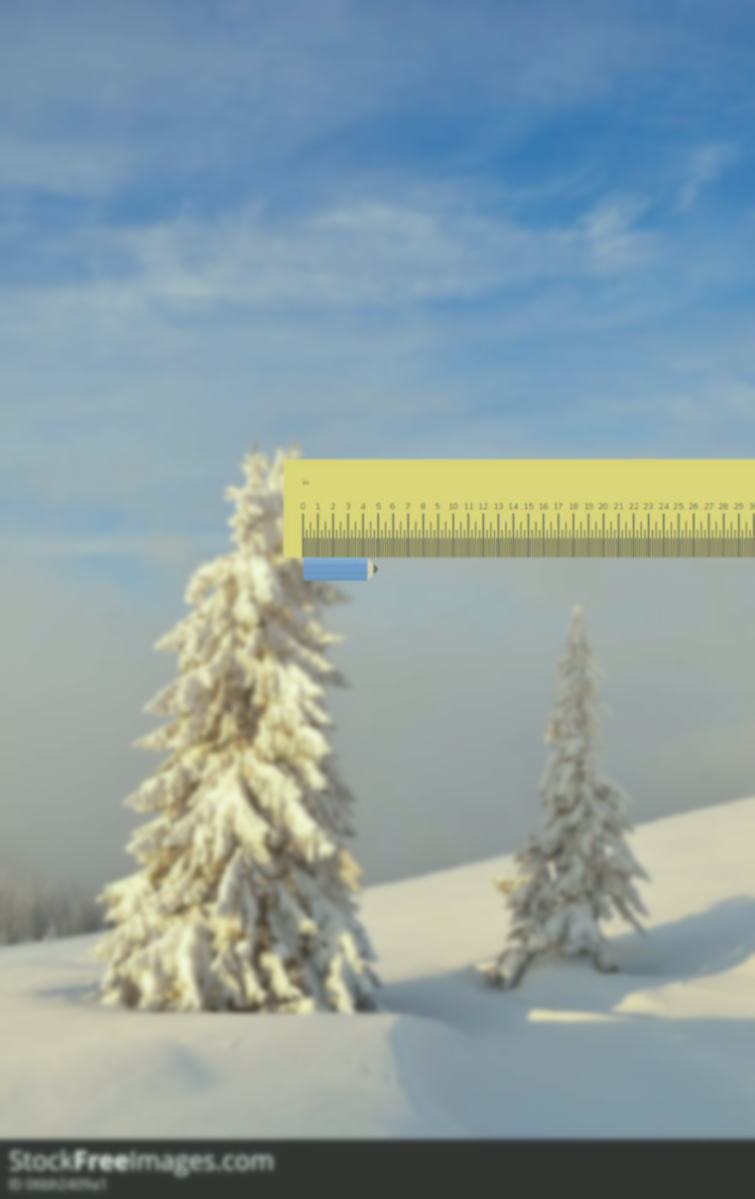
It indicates 5 in
